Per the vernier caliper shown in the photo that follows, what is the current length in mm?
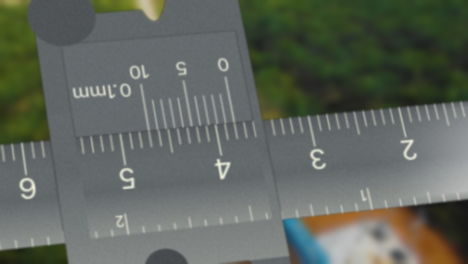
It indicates 38.0 mm
